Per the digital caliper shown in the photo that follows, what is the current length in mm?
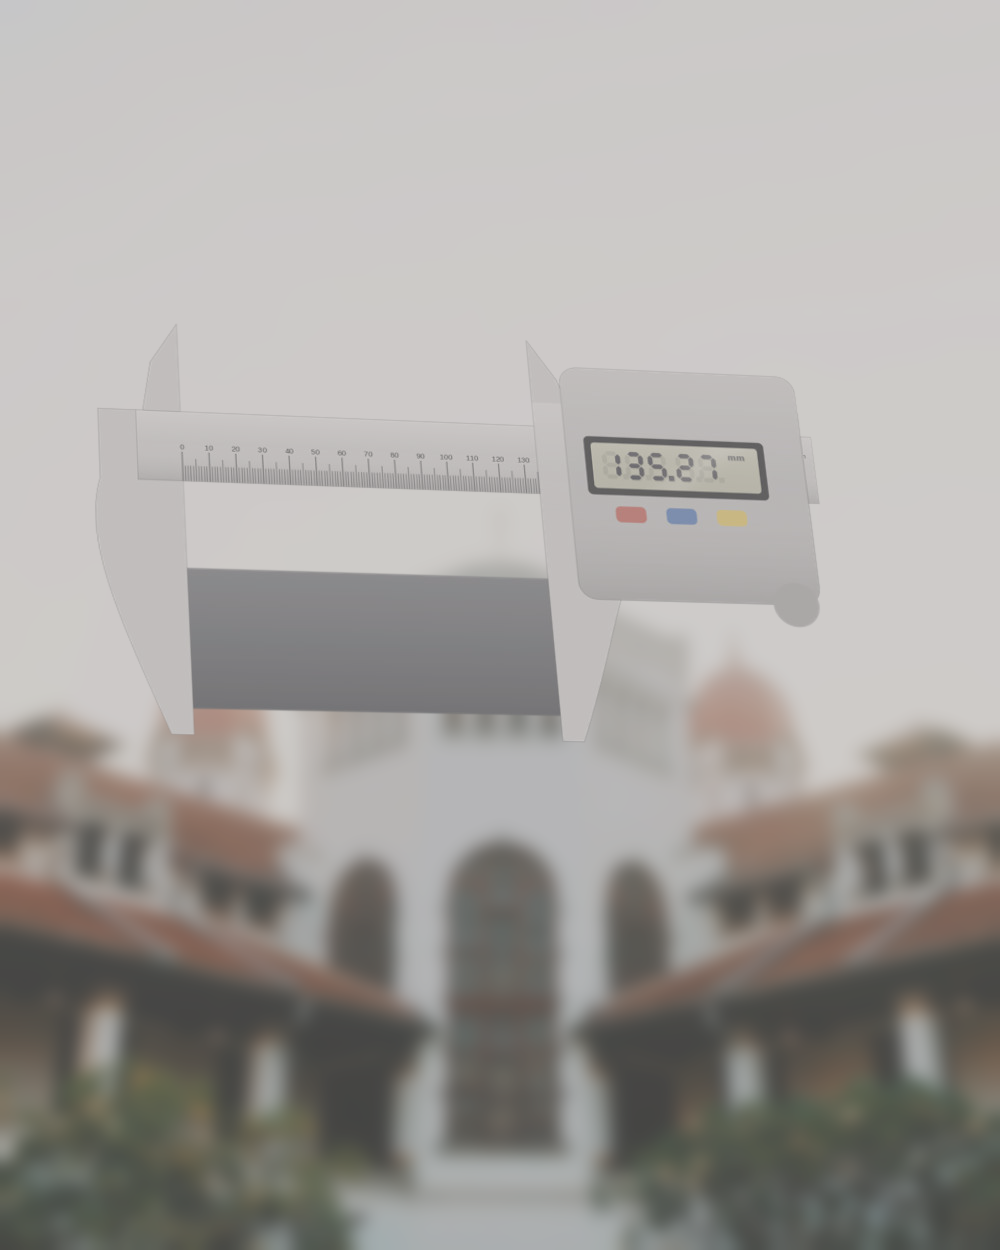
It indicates 135.27 mm
